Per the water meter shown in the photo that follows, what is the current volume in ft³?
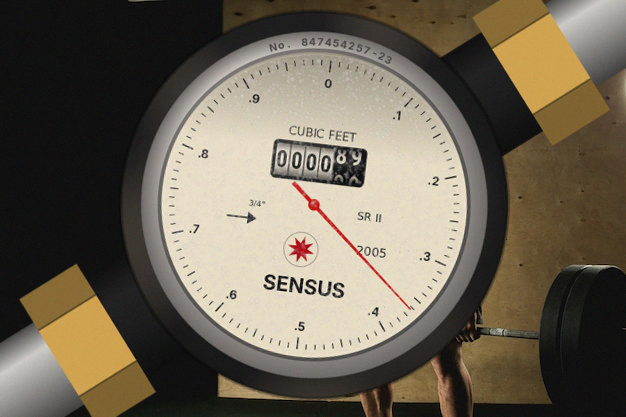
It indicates 89.36 ft³
